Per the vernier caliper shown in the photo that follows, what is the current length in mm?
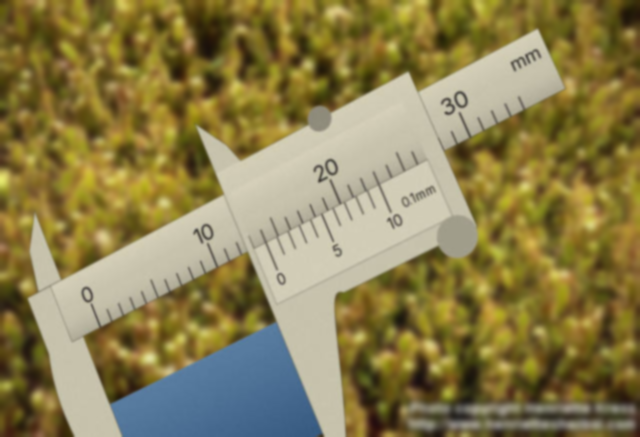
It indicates 14.0 mm
